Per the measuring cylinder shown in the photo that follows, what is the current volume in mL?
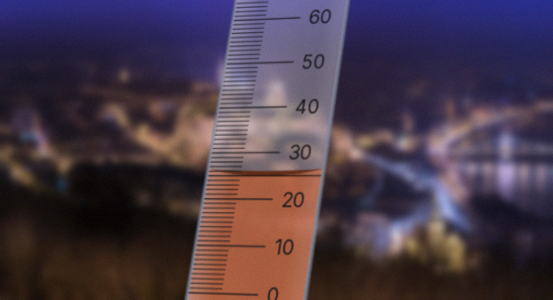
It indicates 25 mL
